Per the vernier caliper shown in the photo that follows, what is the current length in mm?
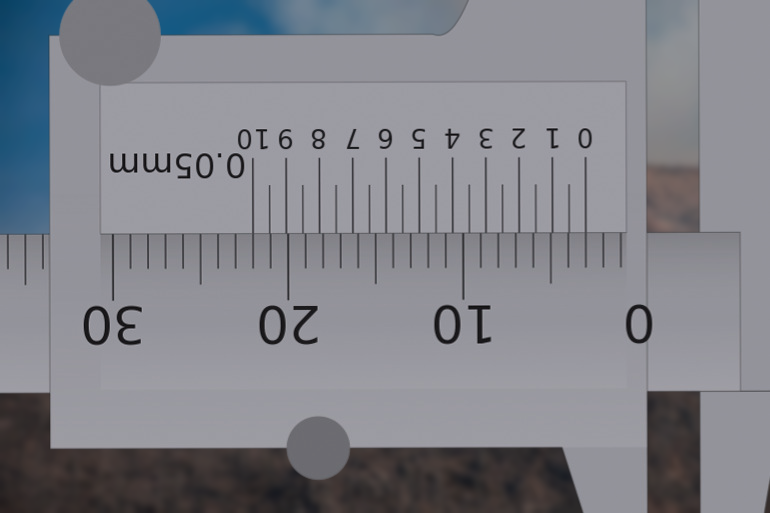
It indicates 3.0 mm
